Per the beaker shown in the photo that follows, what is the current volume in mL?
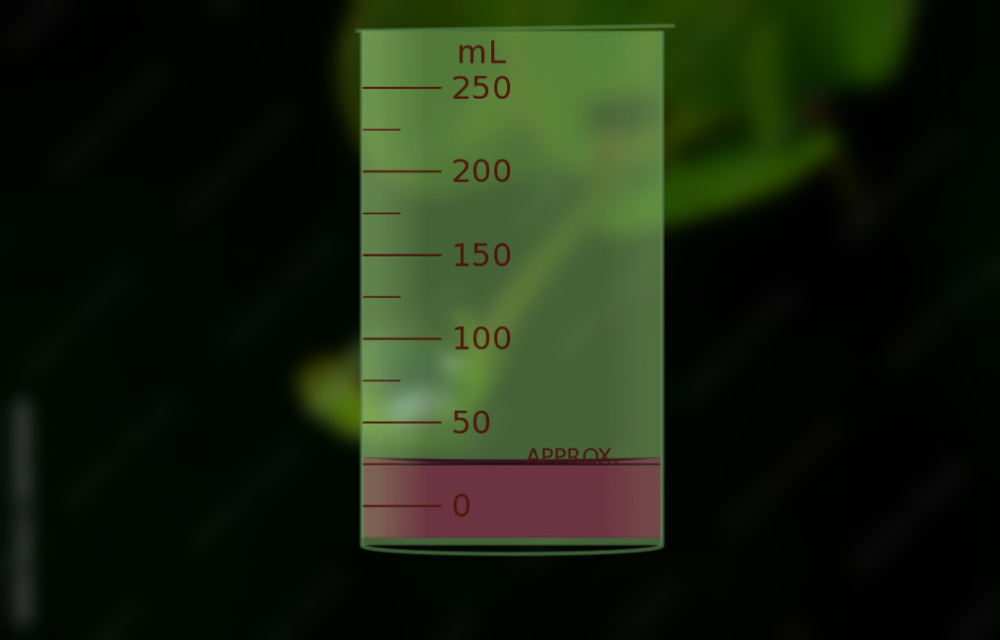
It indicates 25 mL
